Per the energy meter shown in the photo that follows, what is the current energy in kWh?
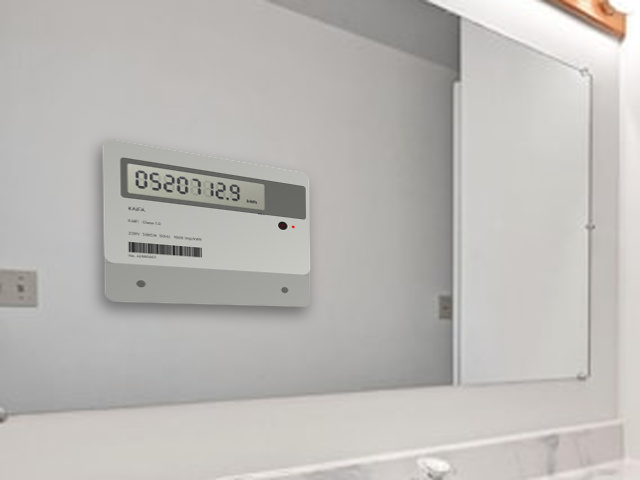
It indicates 520712.9 kWh
